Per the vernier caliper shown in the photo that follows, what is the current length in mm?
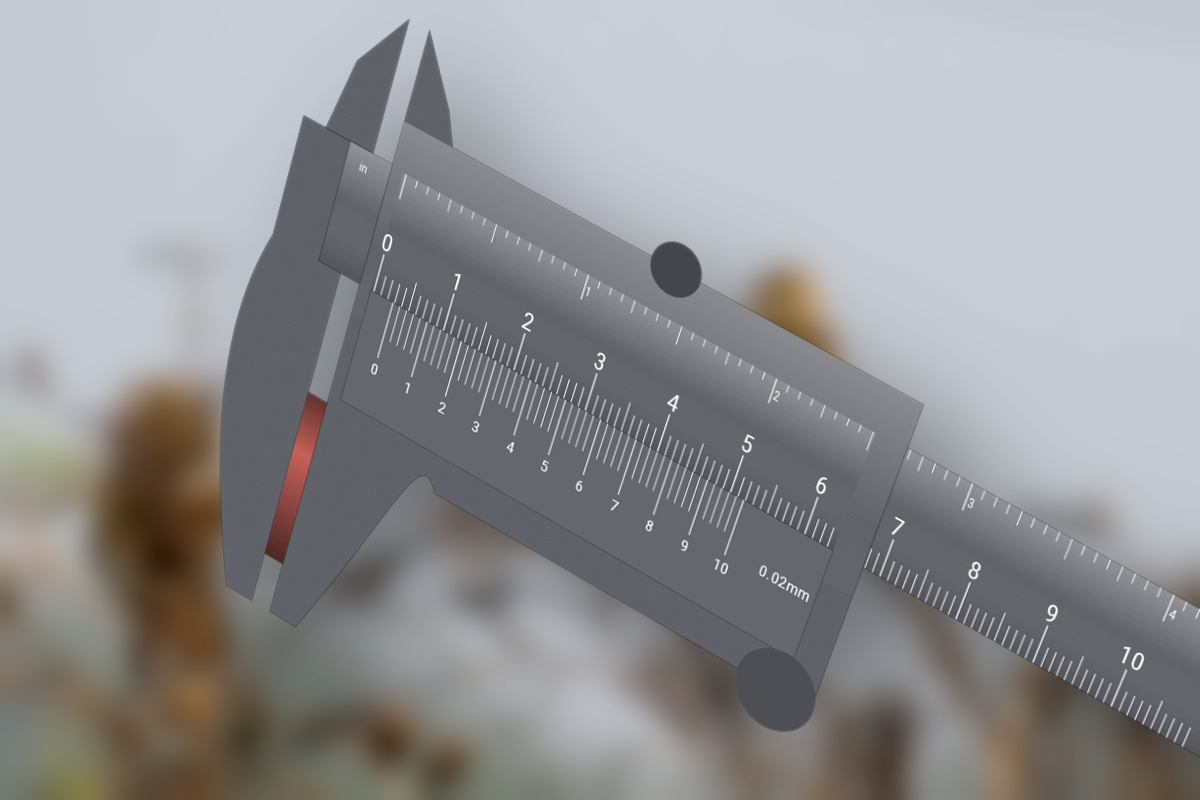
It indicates 2.8 mm
